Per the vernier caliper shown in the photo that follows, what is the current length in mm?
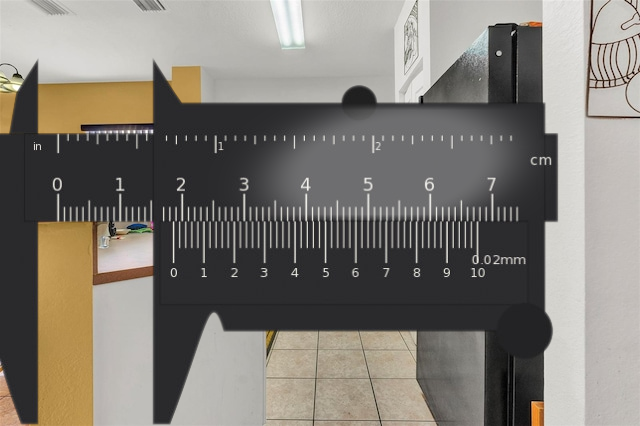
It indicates 18.6 mm
